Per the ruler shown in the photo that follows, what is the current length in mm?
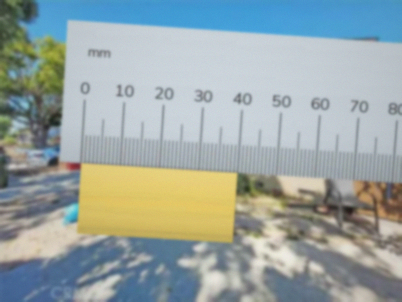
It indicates 40 mm
